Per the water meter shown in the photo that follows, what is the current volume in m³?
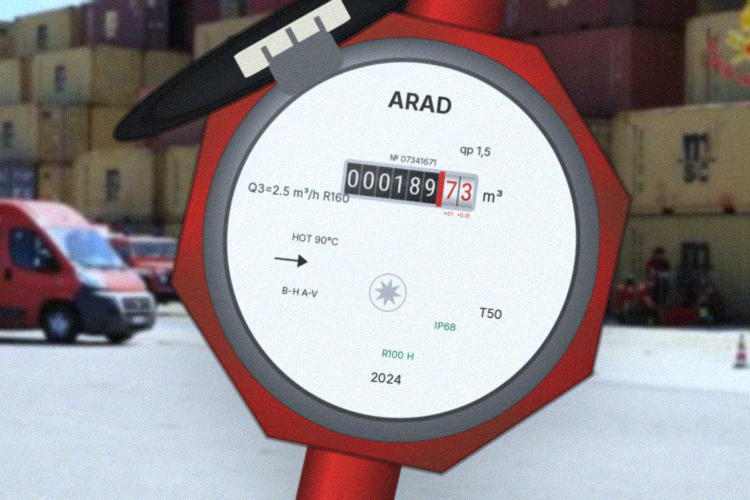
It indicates 189.73 m³
